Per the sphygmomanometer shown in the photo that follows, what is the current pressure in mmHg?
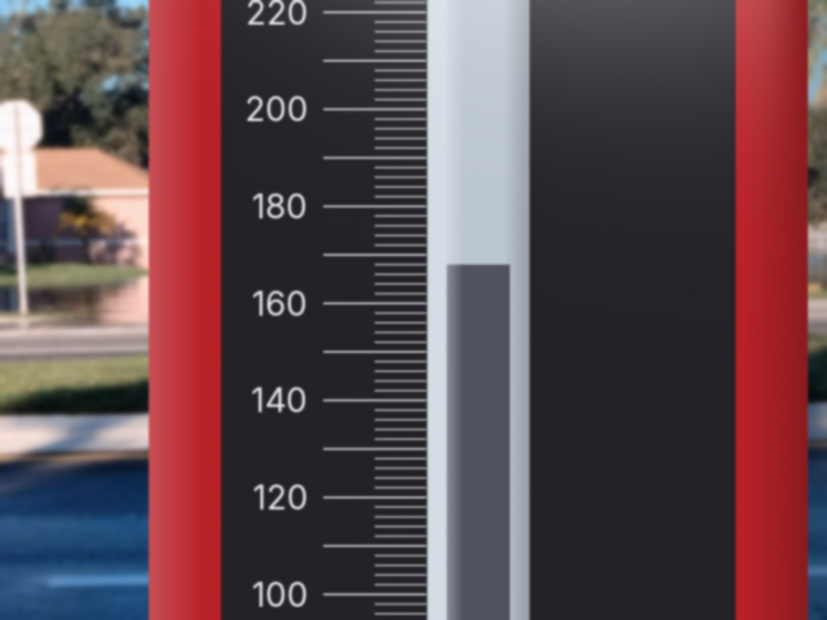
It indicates 168 mmHg
